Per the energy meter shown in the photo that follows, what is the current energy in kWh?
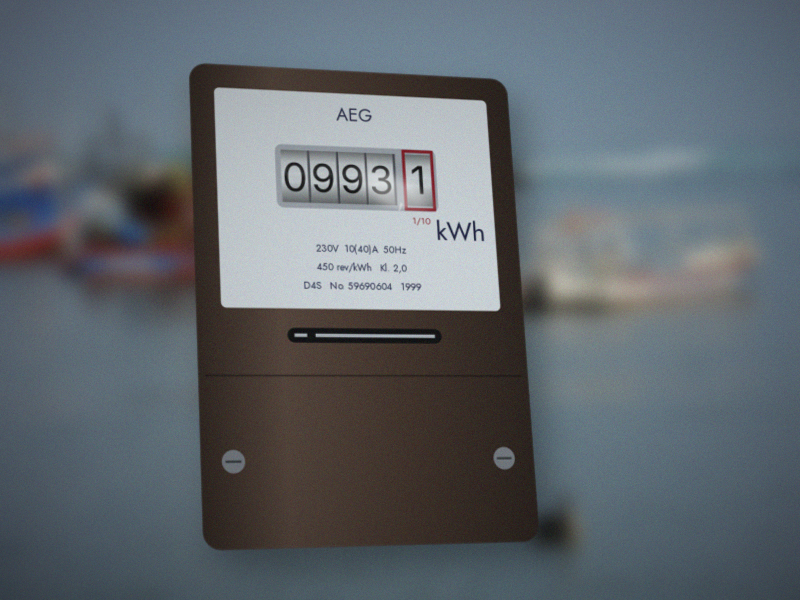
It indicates 993.1 kWh
